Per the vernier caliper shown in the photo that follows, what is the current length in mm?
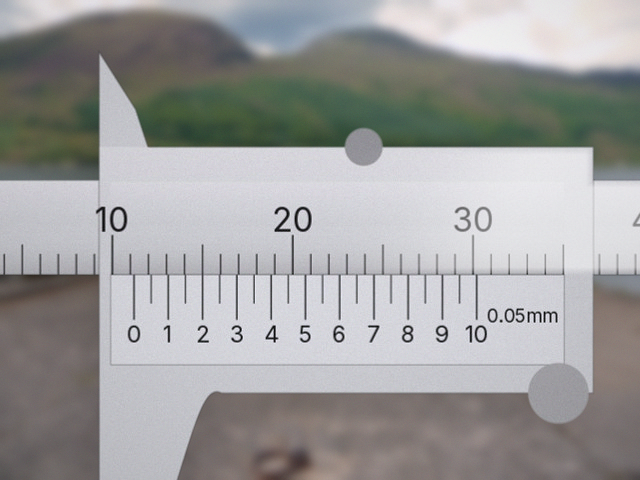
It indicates 11.2 mm
